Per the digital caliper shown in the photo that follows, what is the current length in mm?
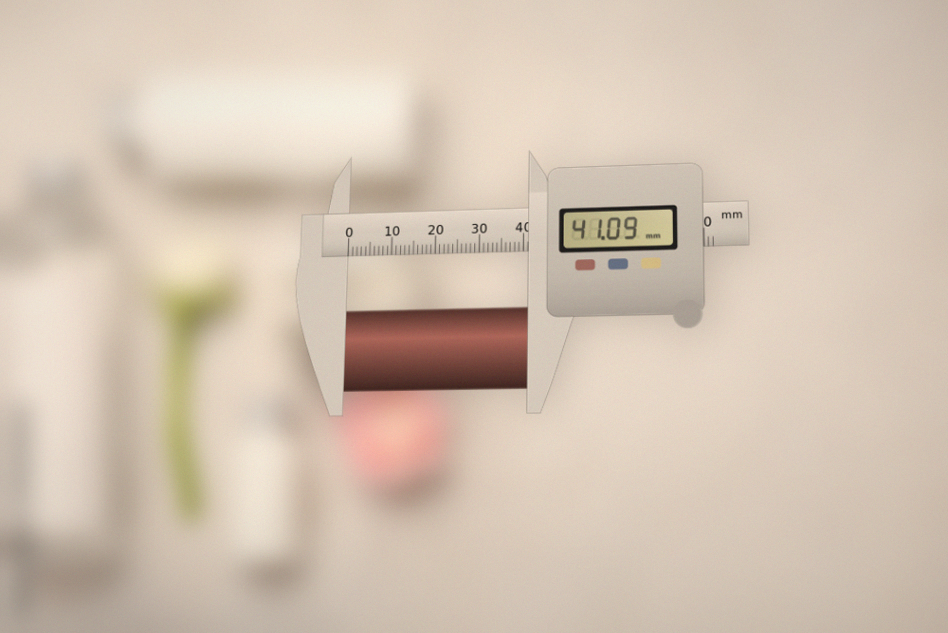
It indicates 41.09 mm
